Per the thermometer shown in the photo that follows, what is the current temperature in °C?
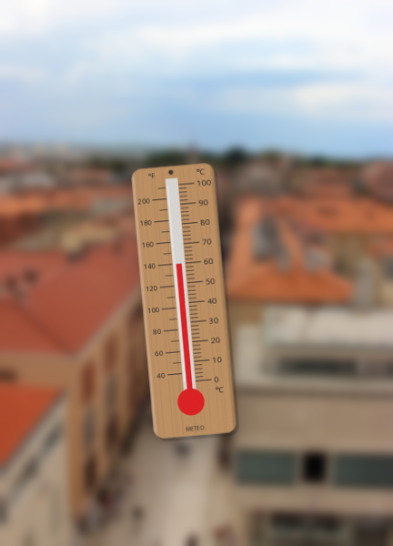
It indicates 60 °C
